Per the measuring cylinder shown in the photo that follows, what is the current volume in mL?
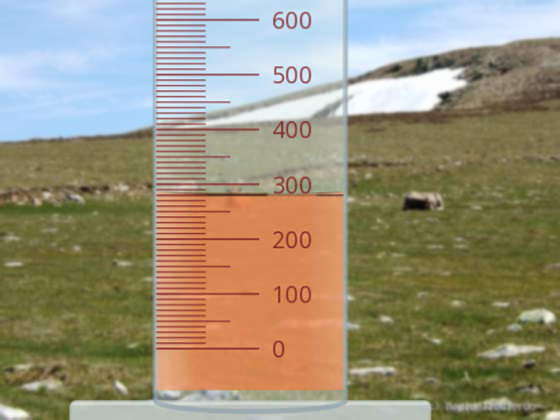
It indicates 280 mL
